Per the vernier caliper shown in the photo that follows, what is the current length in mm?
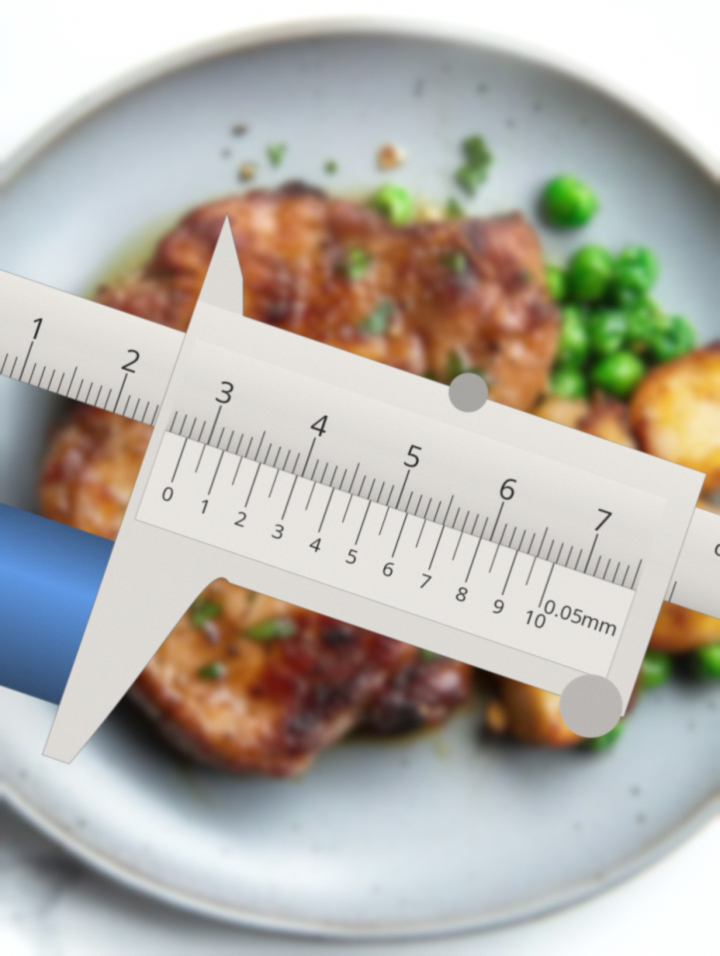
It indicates 27.8 mm
